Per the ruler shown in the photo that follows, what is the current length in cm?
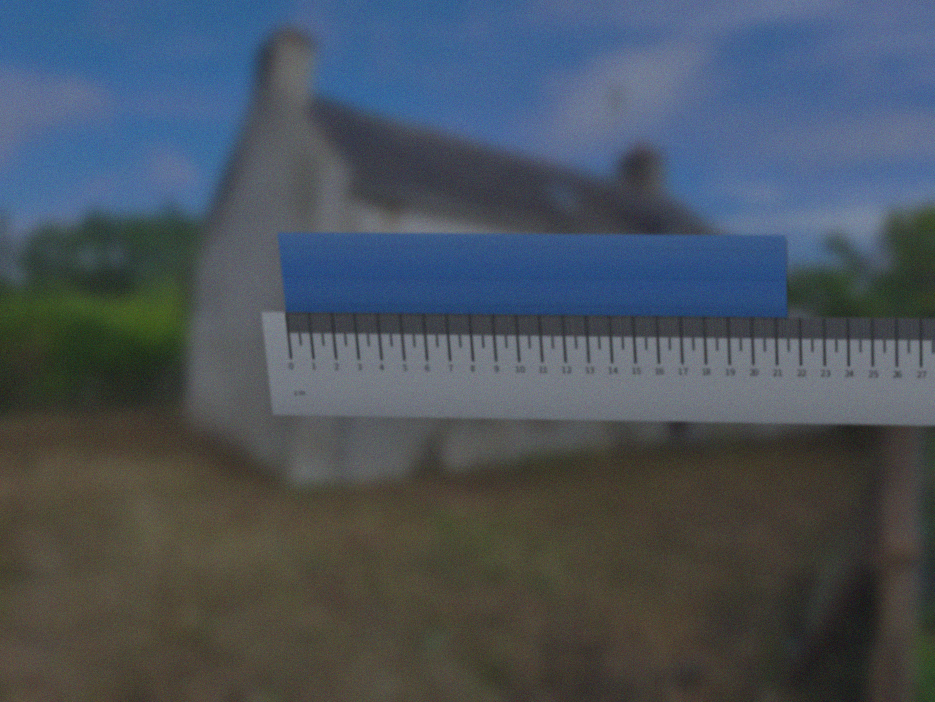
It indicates 21.5 cm
